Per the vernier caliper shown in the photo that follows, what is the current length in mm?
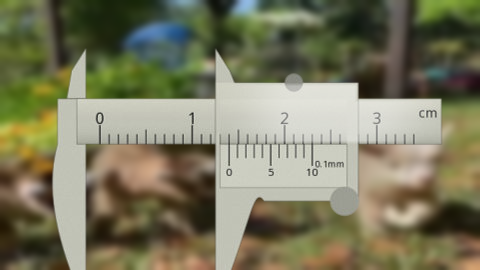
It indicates 14.0 mm
